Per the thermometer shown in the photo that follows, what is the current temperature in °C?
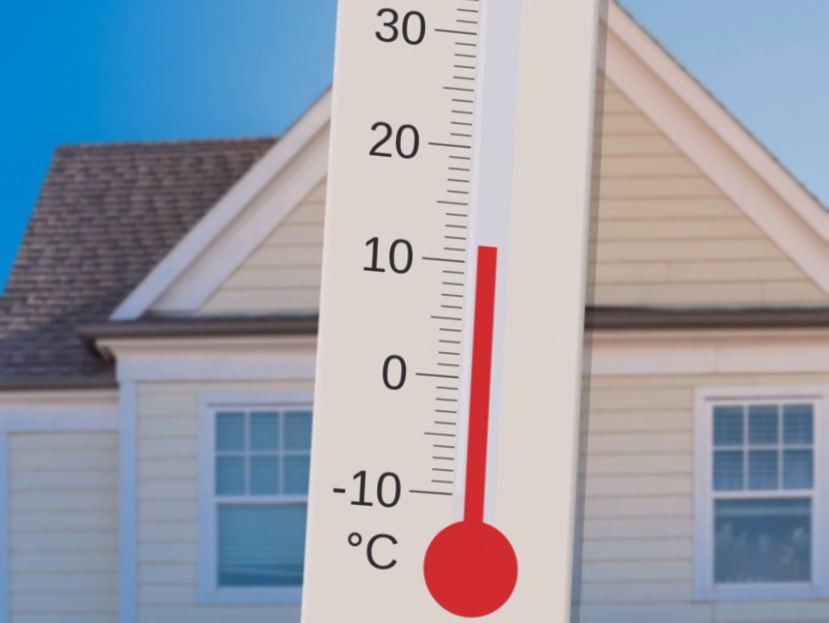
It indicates 11.5 °C
